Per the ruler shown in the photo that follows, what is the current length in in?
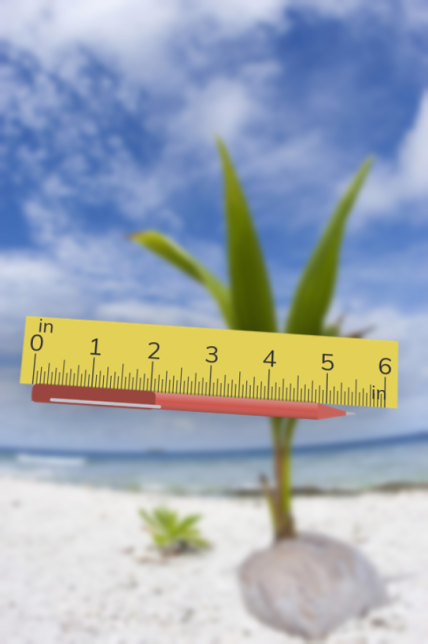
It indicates 5.5 in
